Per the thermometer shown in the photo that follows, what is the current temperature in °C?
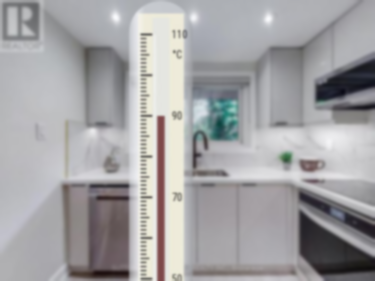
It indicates 90 °C
